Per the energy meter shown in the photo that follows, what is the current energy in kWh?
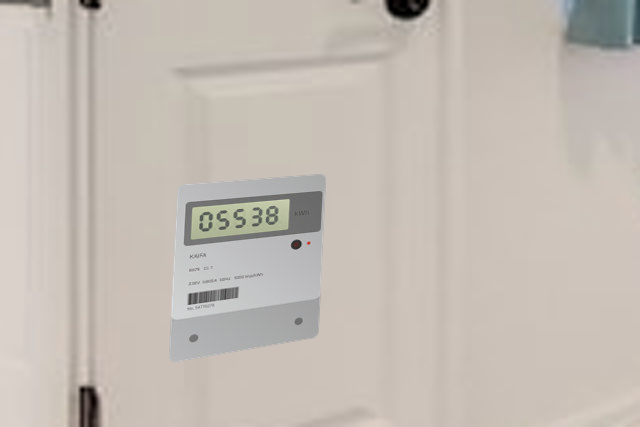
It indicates 5538 kWh
